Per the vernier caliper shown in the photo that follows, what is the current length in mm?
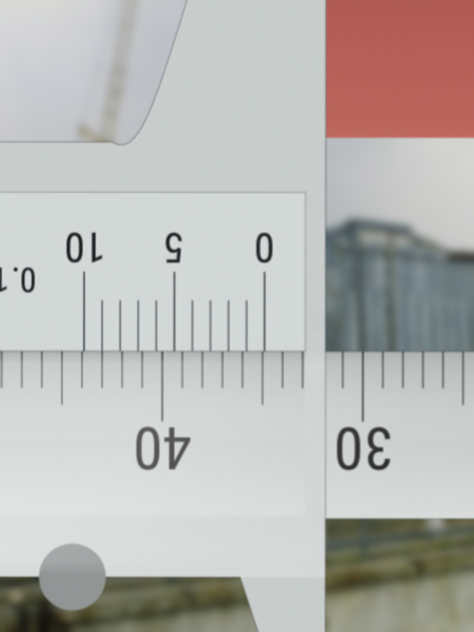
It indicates 34.9 mm
